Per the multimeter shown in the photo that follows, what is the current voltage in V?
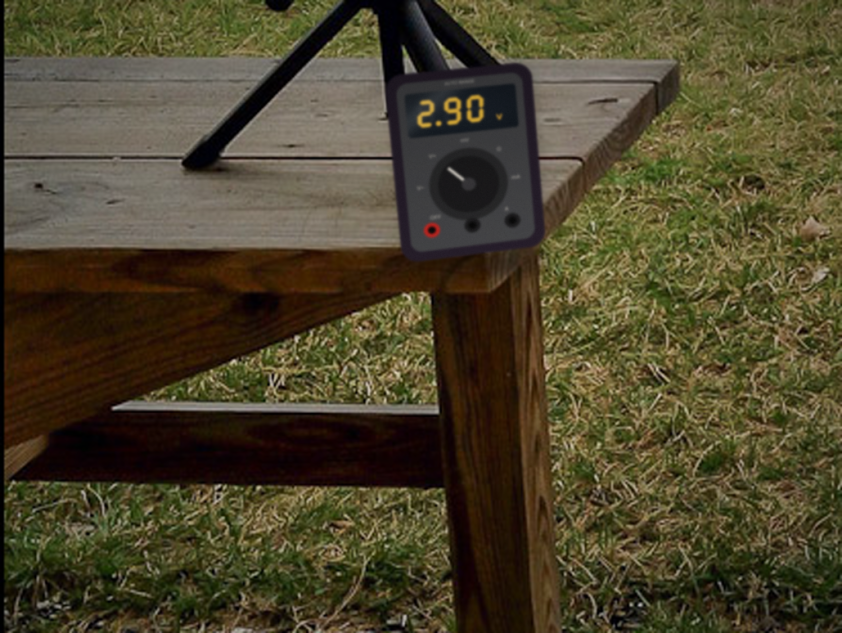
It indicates 2.90 V
